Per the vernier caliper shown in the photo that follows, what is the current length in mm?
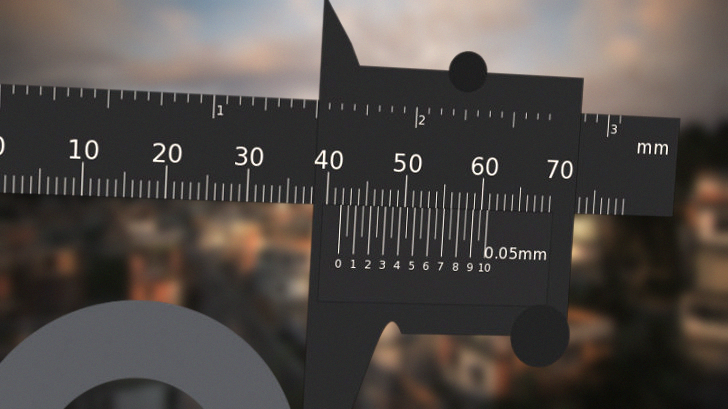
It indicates 41.8 mm
